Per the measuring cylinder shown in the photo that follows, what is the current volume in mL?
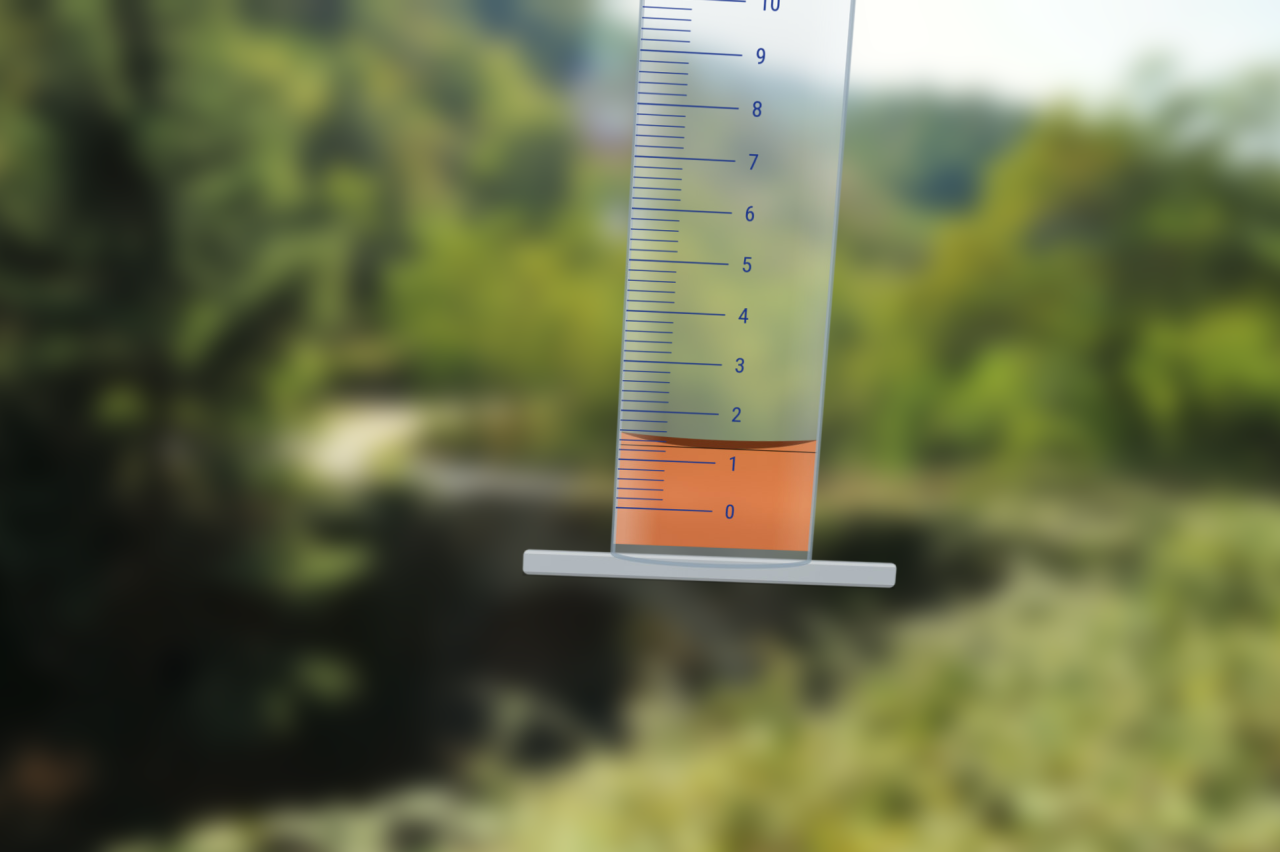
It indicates 1.3 mL
